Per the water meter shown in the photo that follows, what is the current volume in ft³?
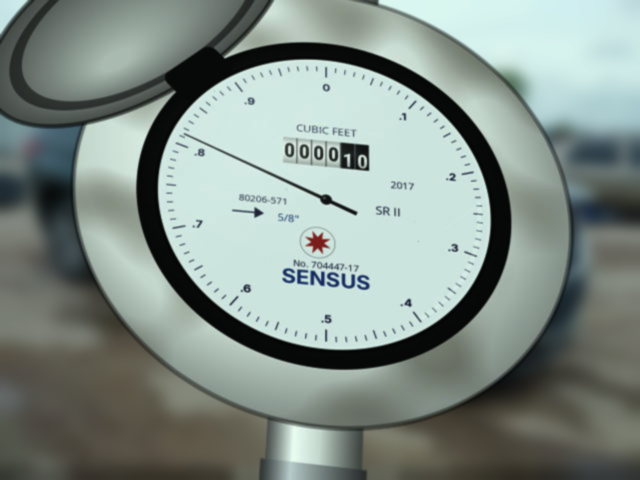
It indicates 9.81 ft³
